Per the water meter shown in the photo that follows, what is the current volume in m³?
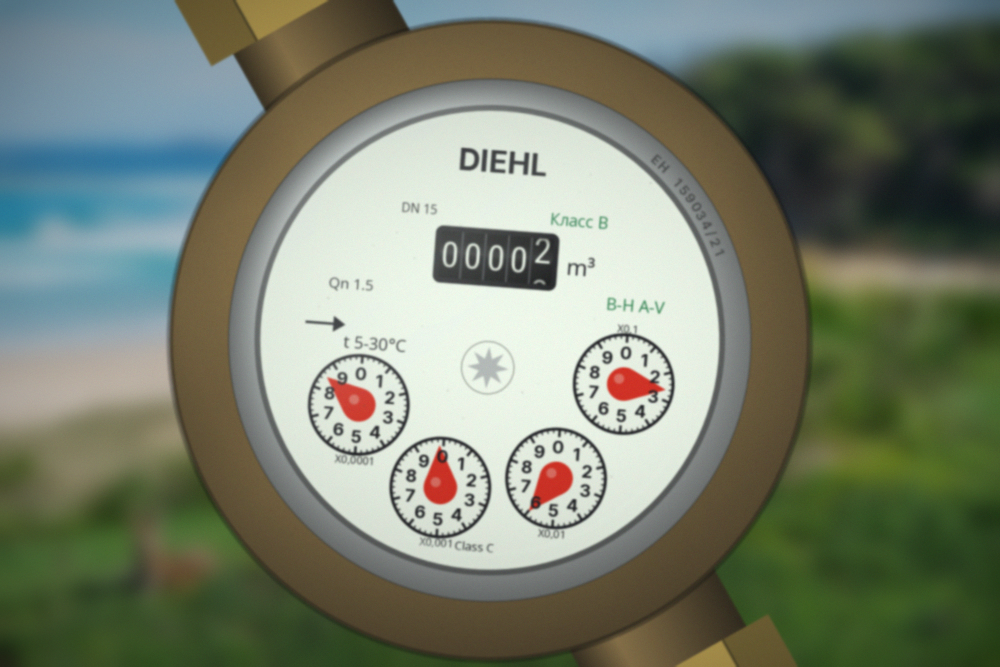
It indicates 2.2598 m³
